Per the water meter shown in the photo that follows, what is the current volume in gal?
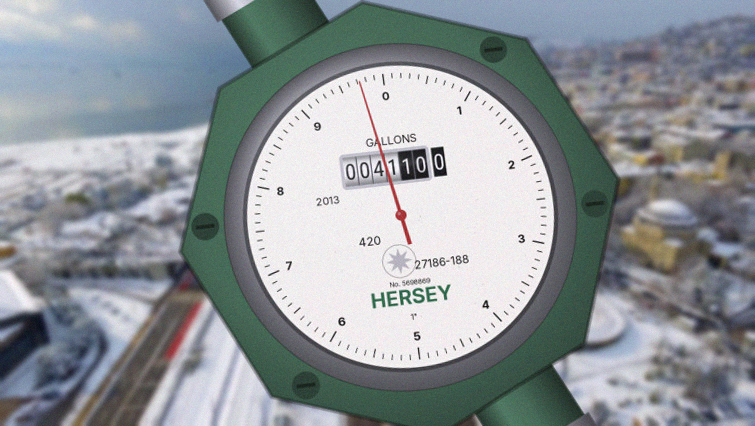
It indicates 41099.7 gal
